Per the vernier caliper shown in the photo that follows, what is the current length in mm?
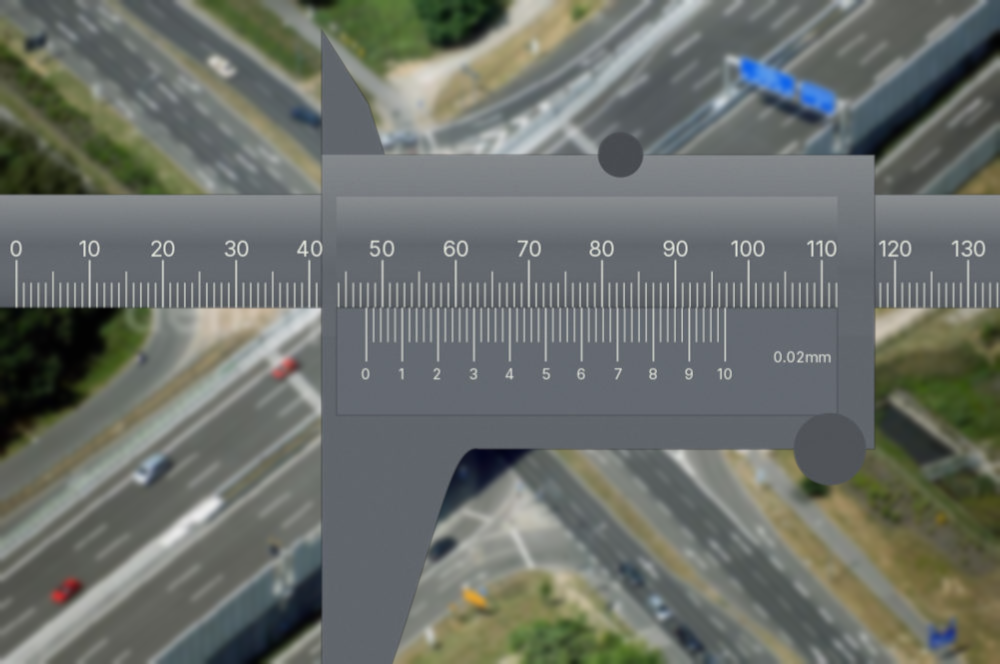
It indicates 47.8 mm
